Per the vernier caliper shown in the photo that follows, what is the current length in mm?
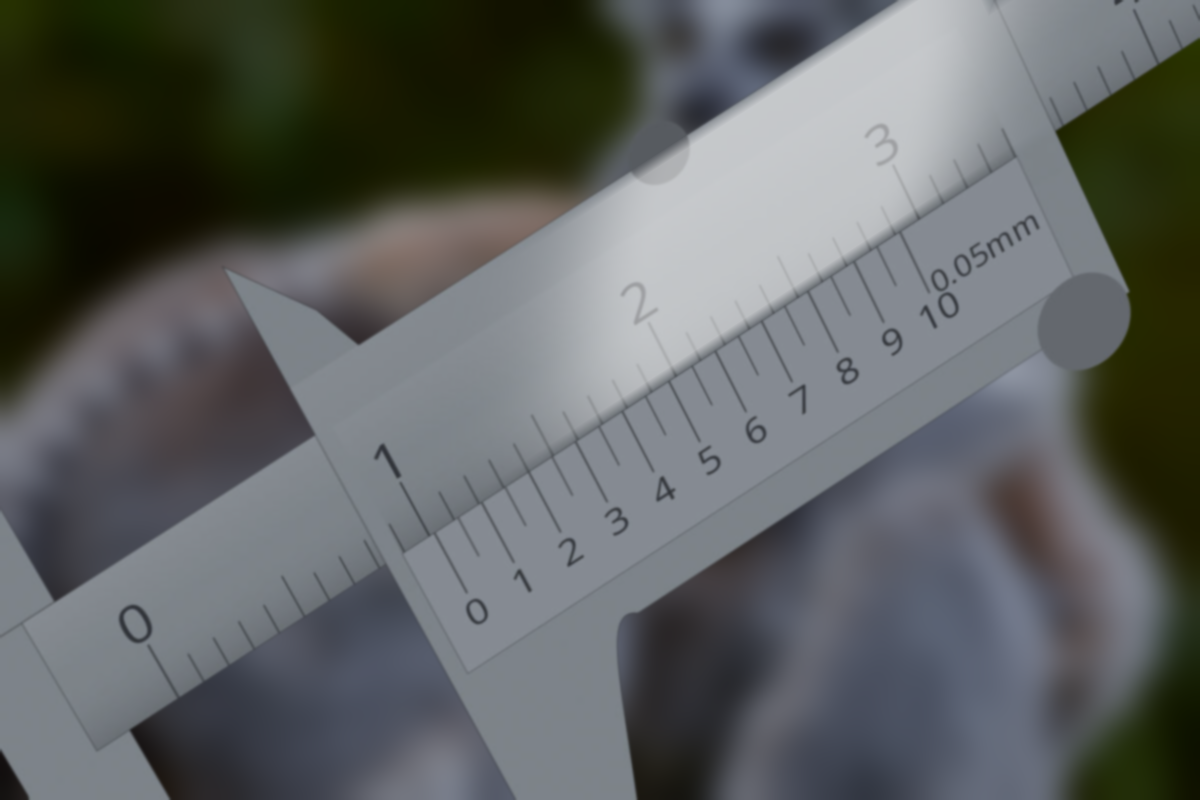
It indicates 10.2 mm
